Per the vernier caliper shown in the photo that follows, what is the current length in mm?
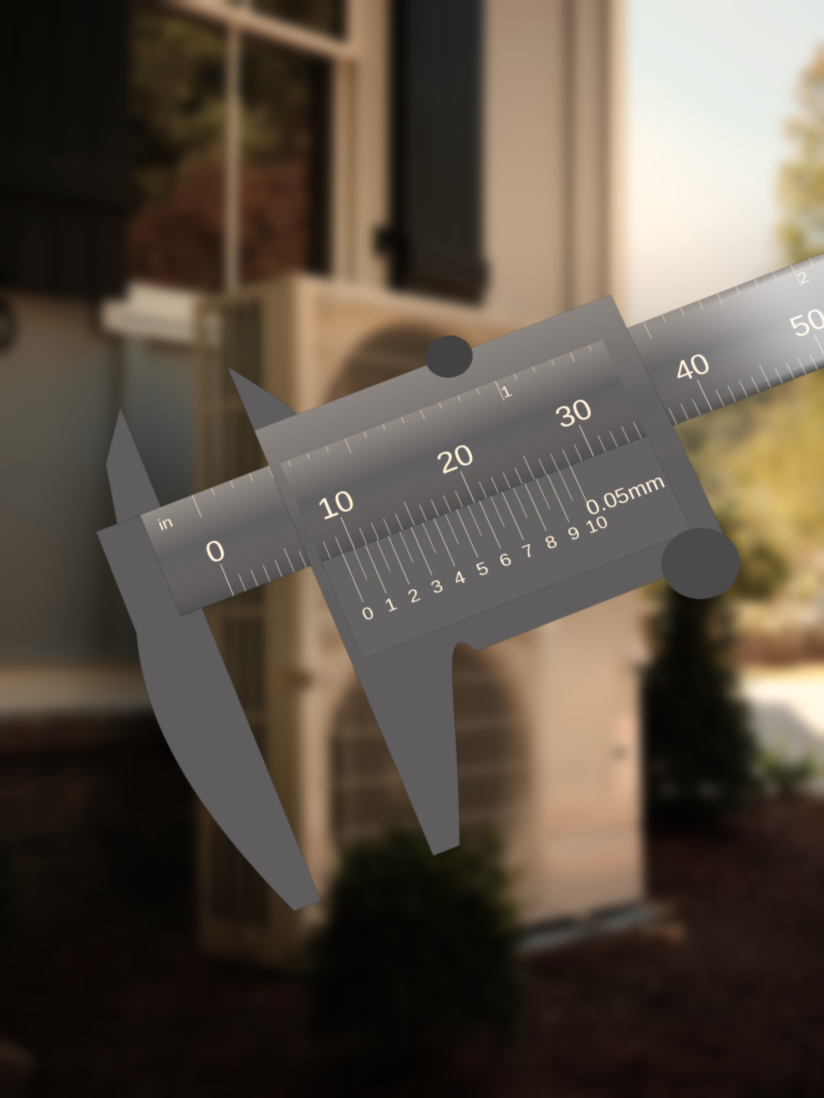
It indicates 9.0 mm
